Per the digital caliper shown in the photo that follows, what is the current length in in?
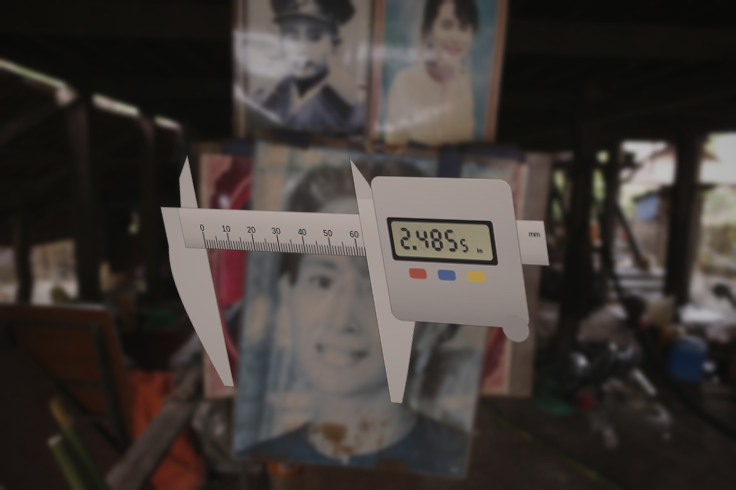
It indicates 2.4855 in
